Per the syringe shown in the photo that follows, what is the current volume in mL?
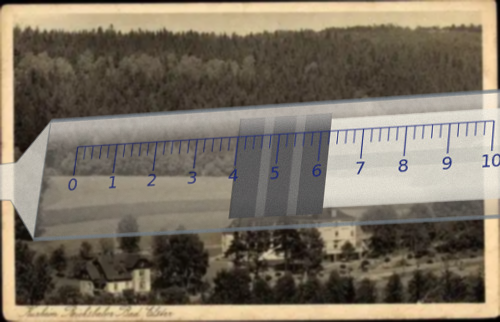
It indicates 4 mL
